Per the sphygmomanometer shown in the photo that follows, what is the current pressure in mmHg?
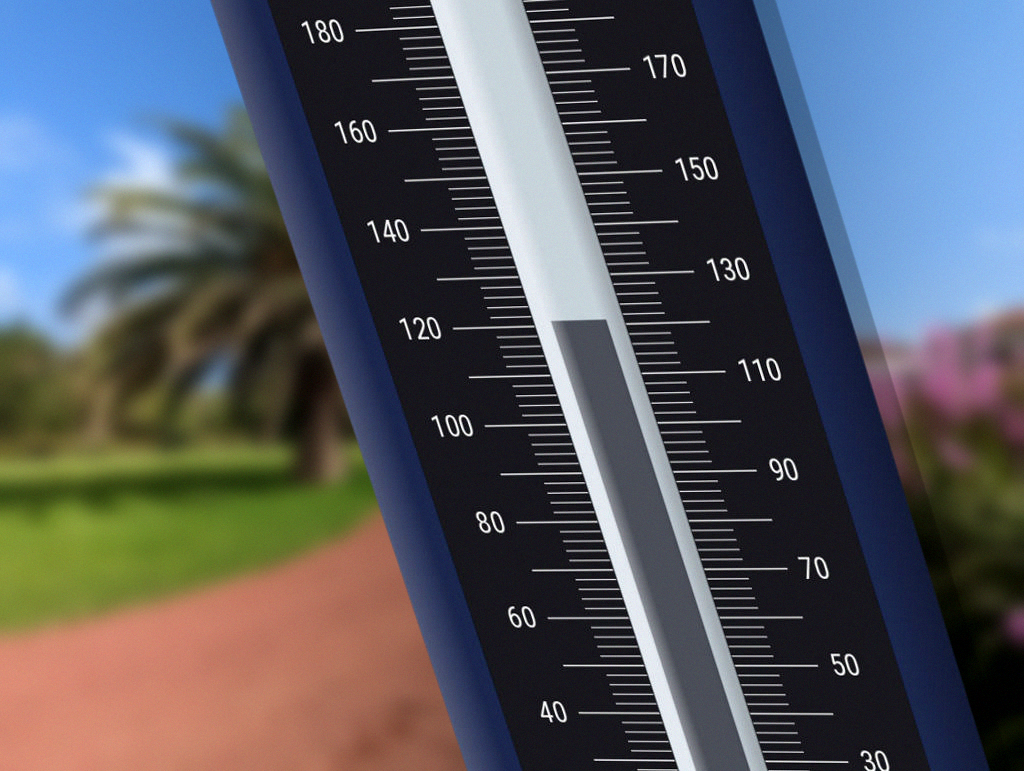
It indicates 121 mmHg
